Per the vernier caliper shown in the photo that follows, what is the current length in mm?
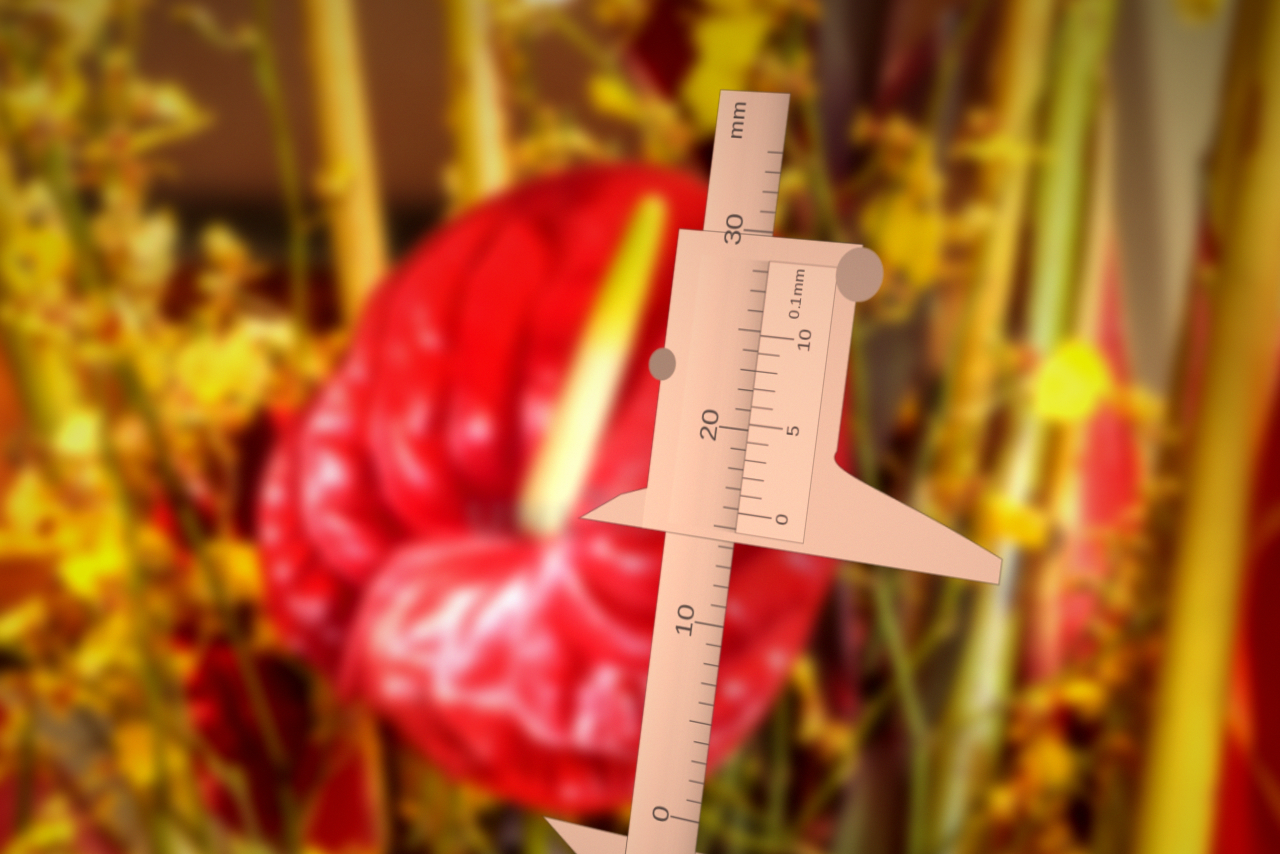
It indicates 15.8 mm
